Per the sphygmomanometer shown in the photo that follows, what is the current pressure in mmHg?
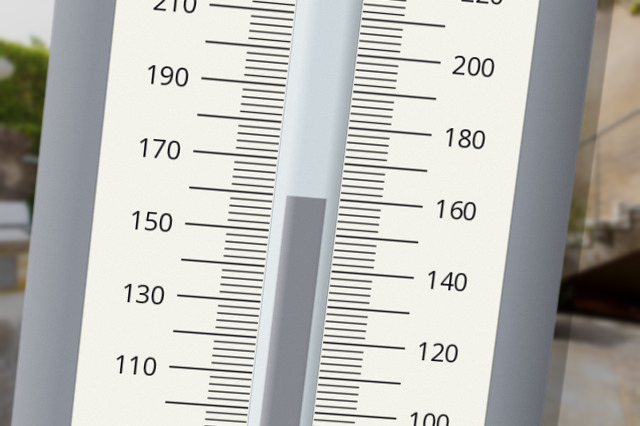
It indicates 160 mmHg
